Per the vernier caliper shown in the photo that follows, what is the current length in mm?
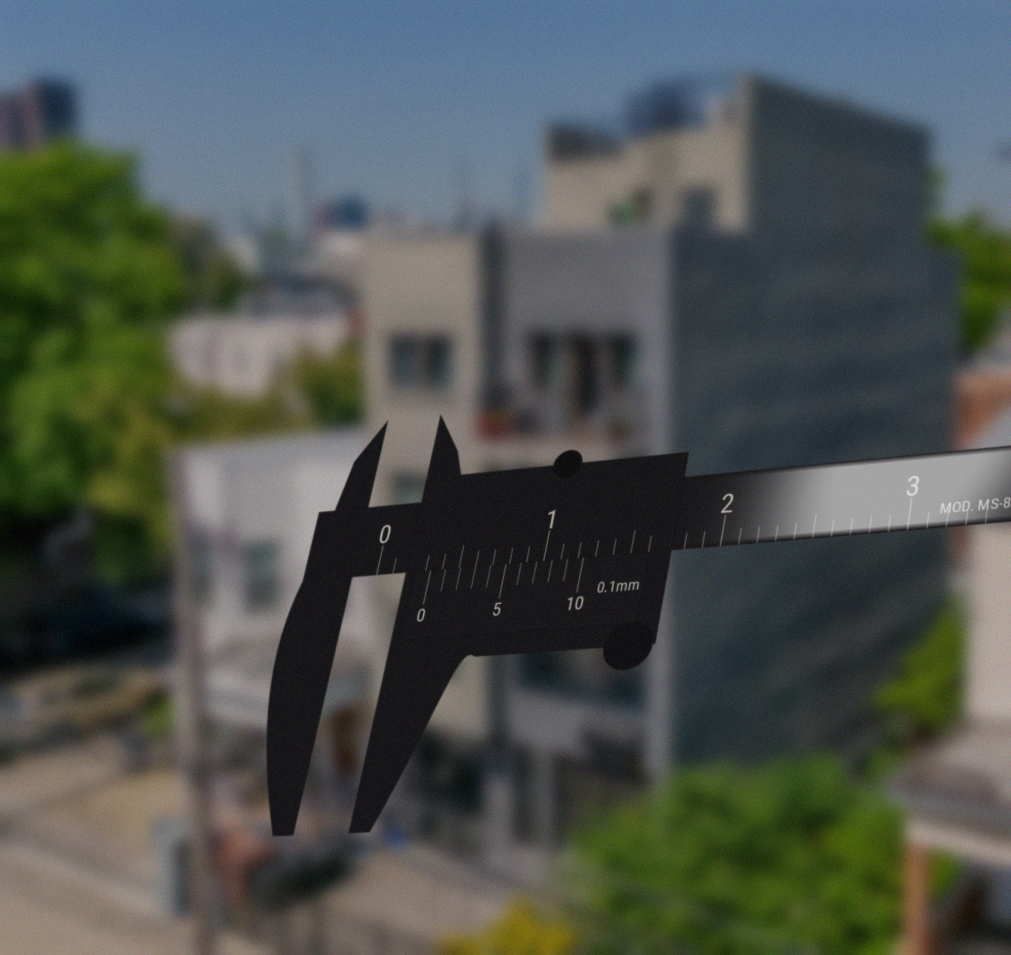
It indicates 3.3 mm
